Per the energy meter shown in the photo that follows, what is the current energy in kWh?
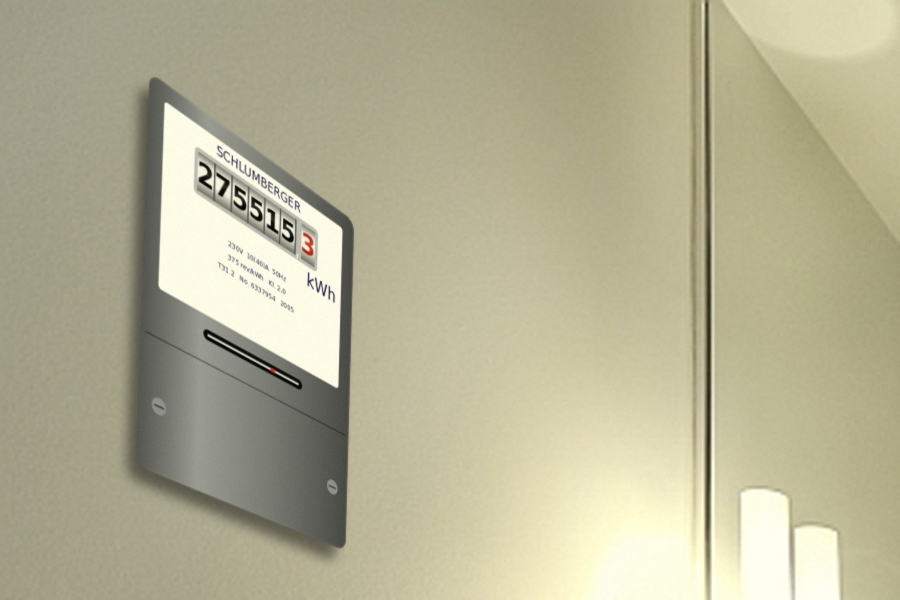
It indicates 275515.3 kWh
